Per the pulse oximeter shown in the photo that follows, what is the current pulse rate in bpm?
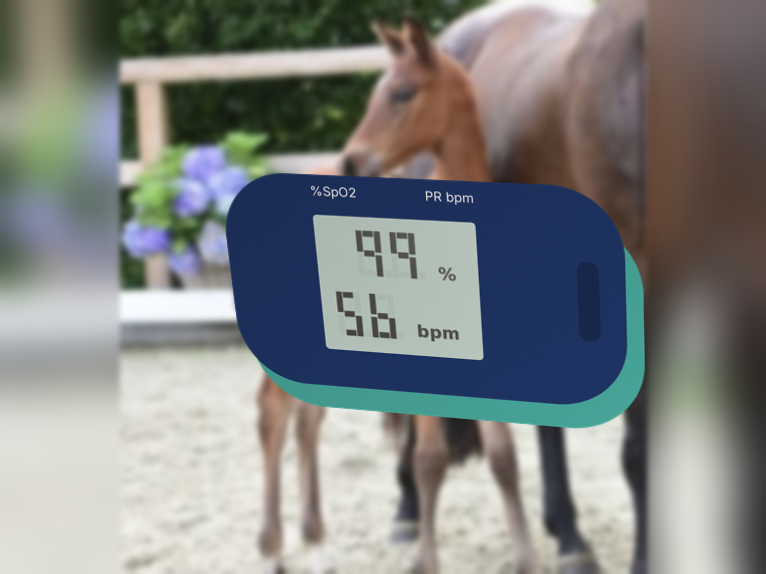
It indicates 56 bpm
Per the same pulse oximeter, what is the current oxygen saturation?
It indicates 99 %
